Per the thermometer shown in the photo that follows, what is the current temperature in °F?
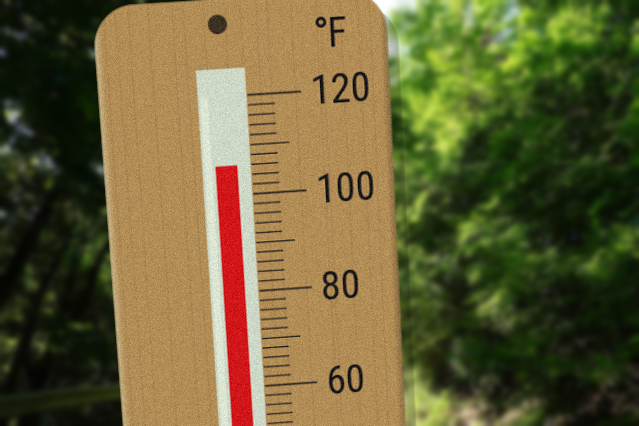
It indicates 106 °F
